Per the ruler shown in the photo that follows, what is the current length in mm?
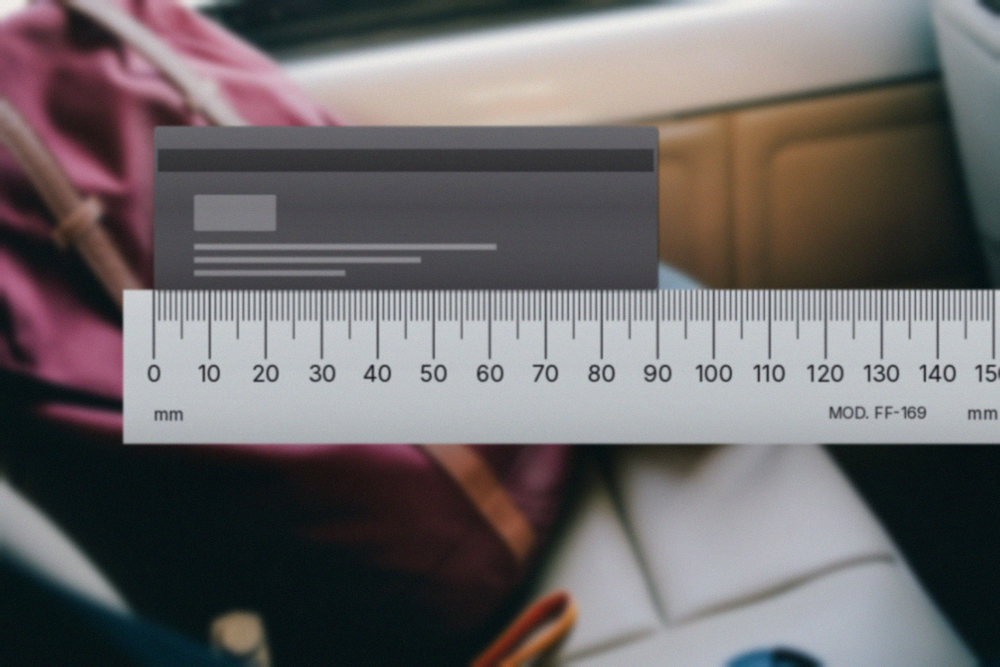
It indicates 90 mm
